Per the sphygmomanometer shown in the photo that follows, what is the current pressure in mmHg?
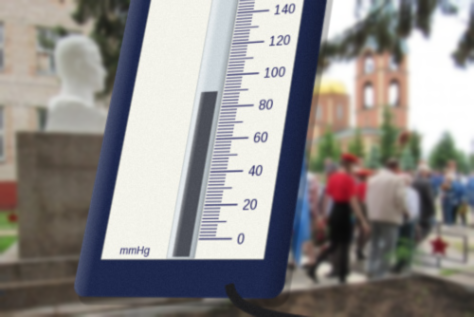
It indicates 90 mmHg
